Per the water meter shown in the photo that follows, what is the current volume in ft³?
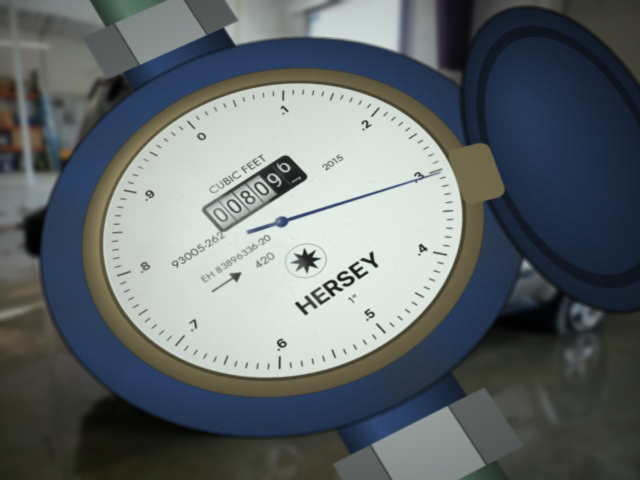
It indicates 8096.30 ft³
